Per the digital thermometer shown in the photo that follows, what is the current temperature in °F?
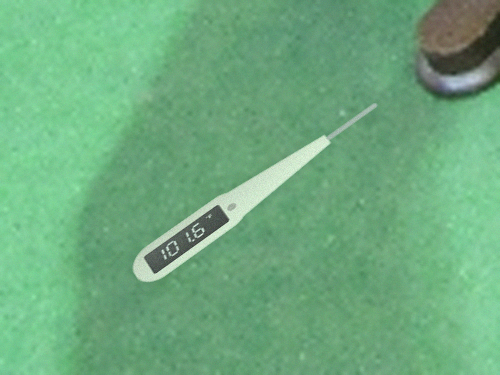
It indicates 101.6 °F
